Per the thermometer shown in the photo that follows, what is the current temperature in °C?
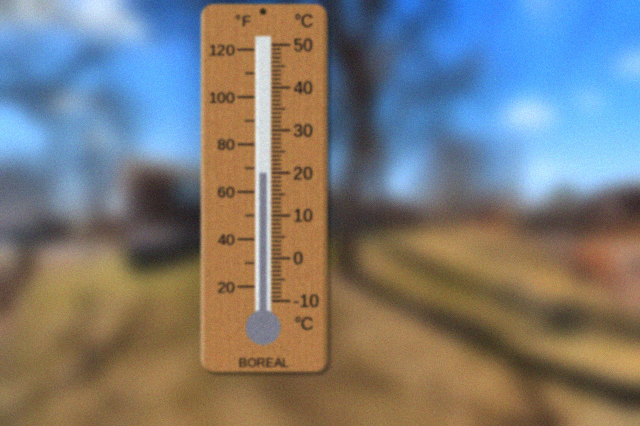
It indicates 20 °C
